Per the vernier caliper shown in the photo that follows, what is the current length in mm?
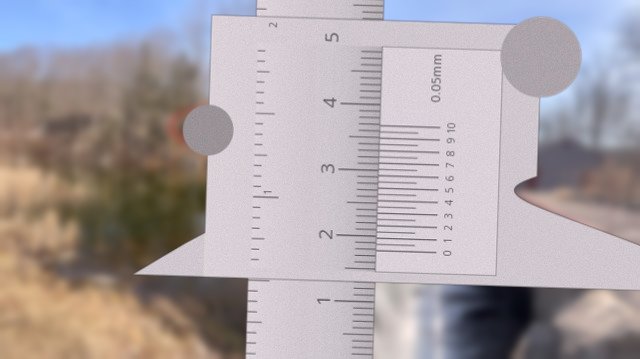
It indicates 17.8 mm
